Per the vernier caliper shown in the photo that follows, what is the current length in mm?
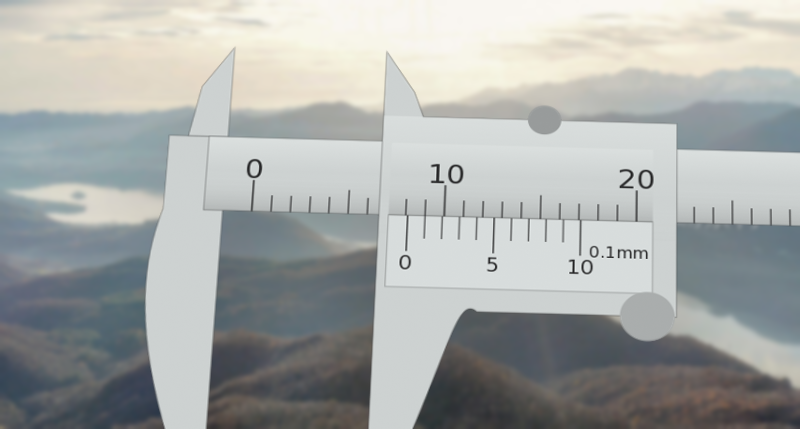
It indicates 8.1 mm
